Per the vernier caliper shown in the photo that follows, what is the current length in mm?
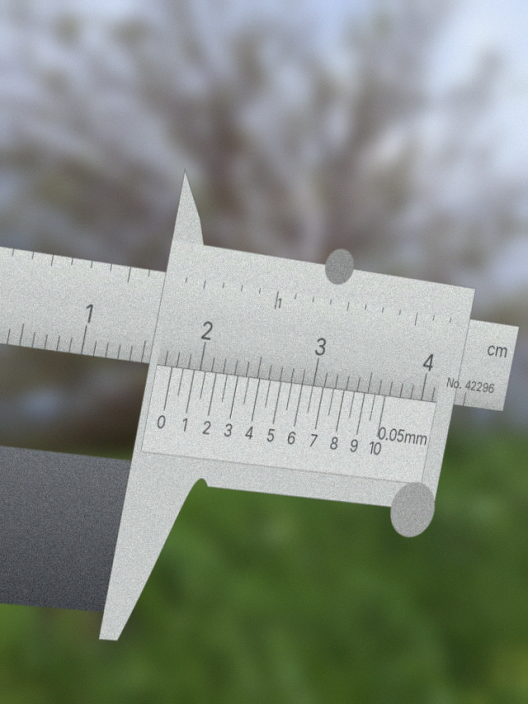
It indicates 17.6 mm
